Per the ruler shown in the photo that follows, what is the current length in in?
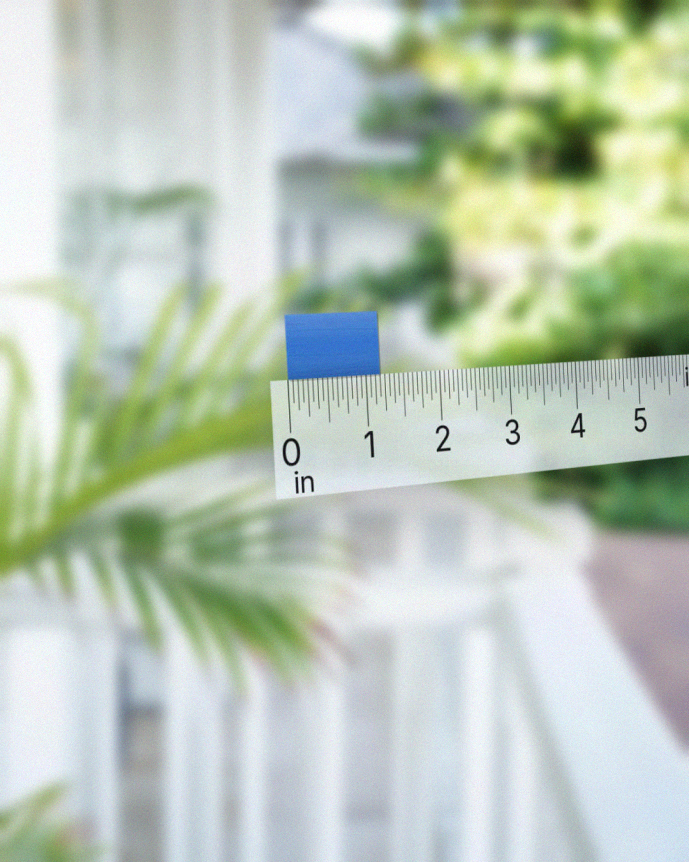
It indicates 1.1875 in
